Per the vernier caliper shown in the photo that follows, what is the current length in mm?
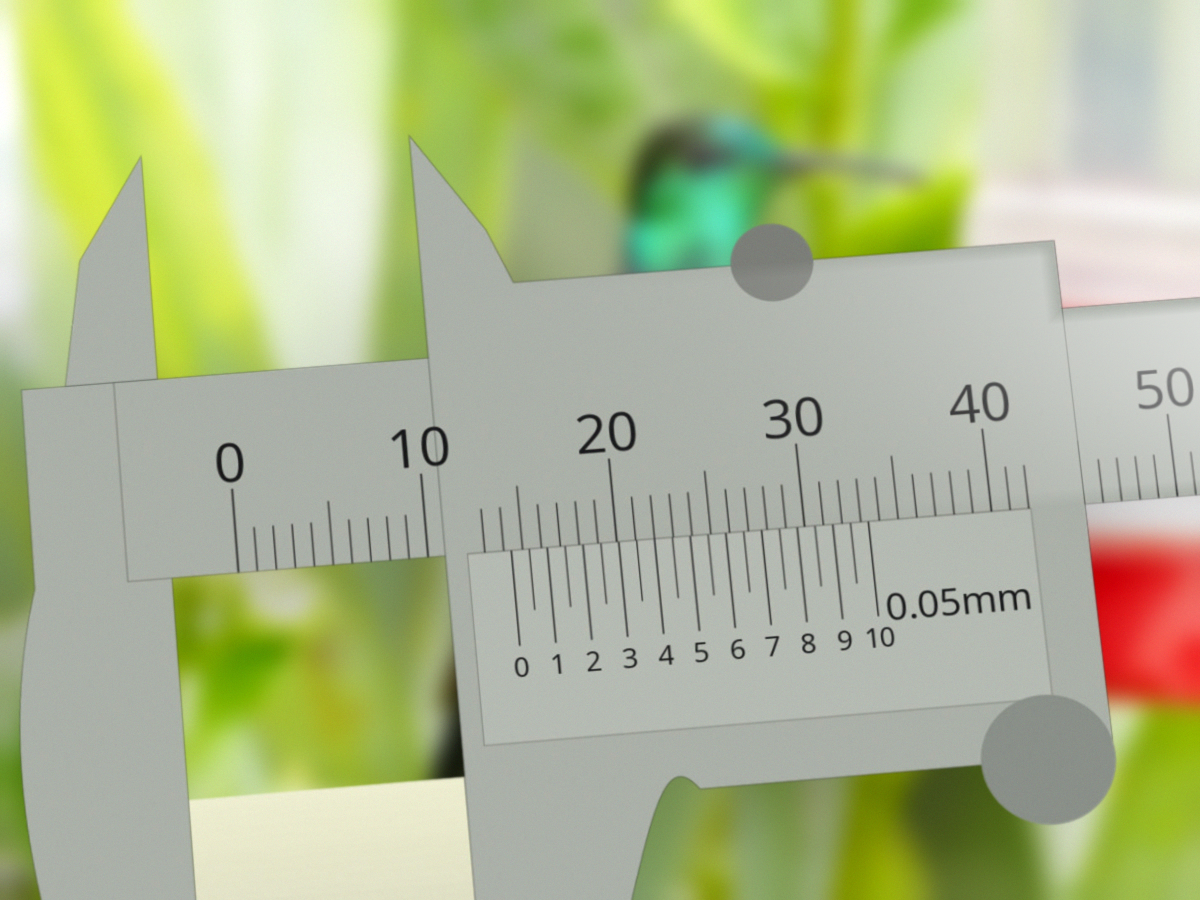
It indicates 14.4 mm
